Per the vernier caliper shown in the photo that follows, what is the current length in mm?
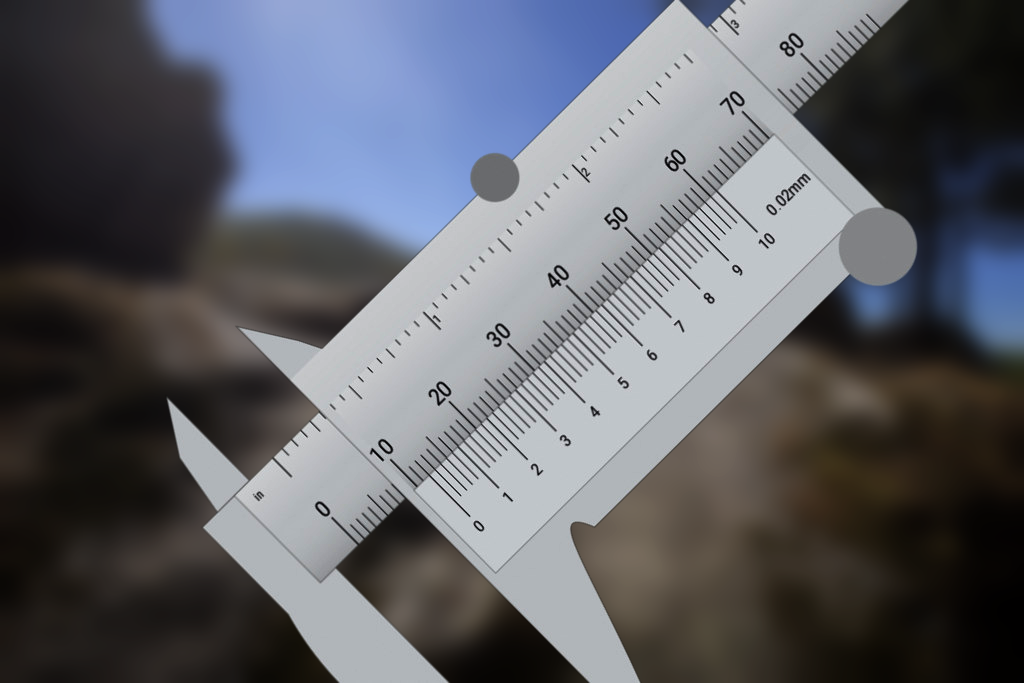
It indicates 12.0 mm
